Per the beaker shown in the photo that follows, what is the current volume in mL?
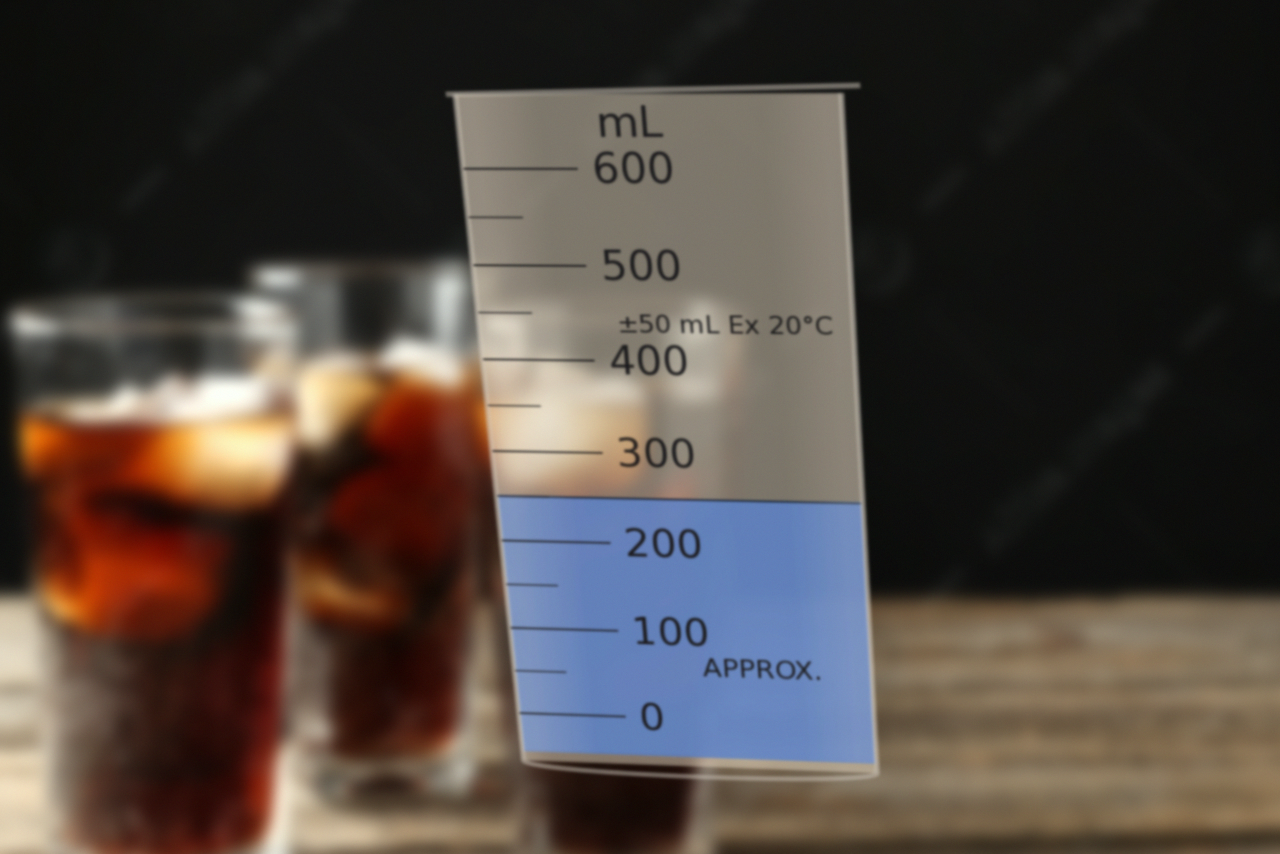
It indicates 250 mL
